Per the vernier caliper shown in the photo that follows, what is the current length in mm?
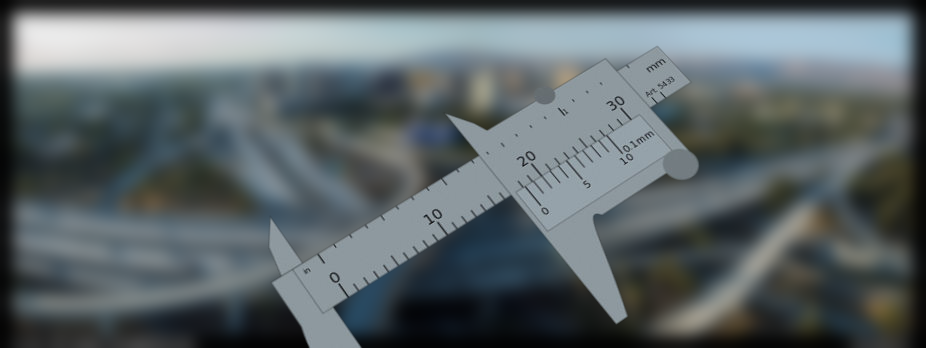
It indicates 18.2 mm
